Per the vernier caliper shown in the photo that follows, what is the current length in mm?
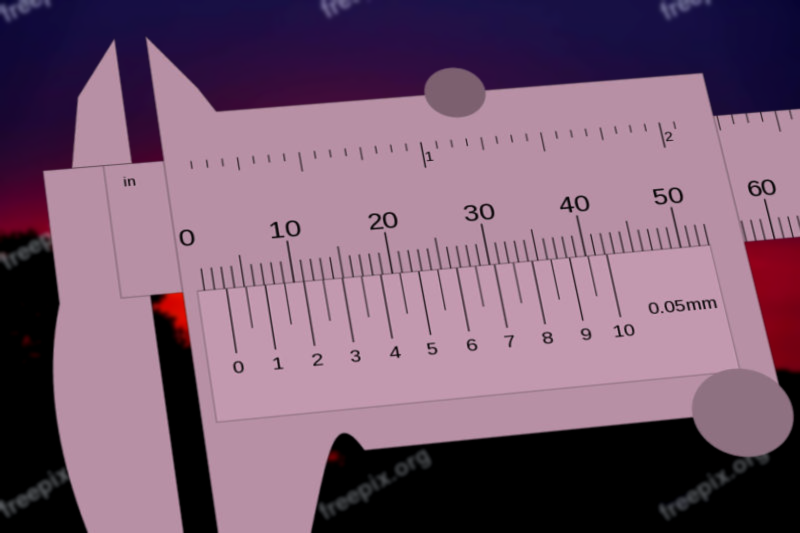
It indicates 3.2 mm
